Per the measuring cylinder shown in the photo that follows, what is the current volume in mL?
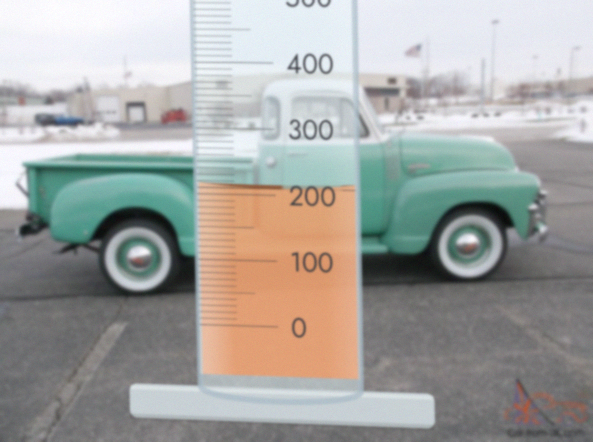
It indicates 210 mL
